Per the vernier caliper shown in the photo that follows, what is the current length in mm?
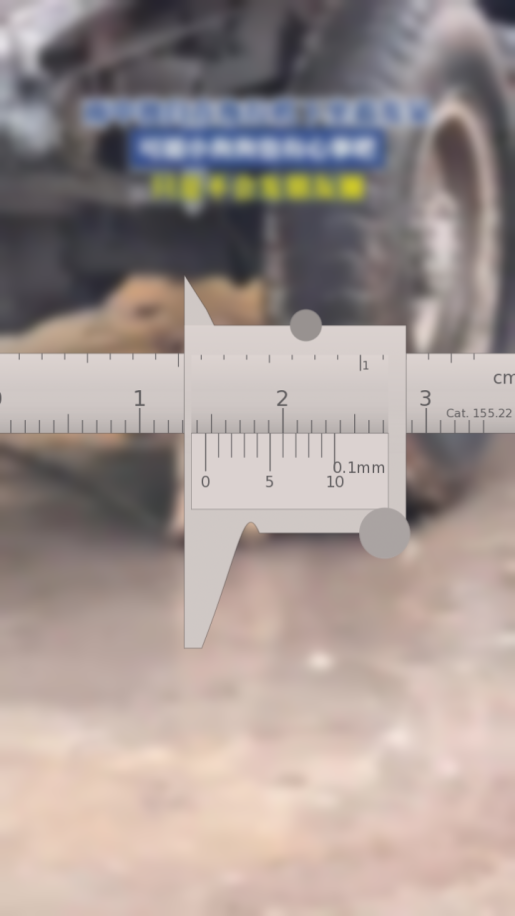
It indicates 14.6 mm
